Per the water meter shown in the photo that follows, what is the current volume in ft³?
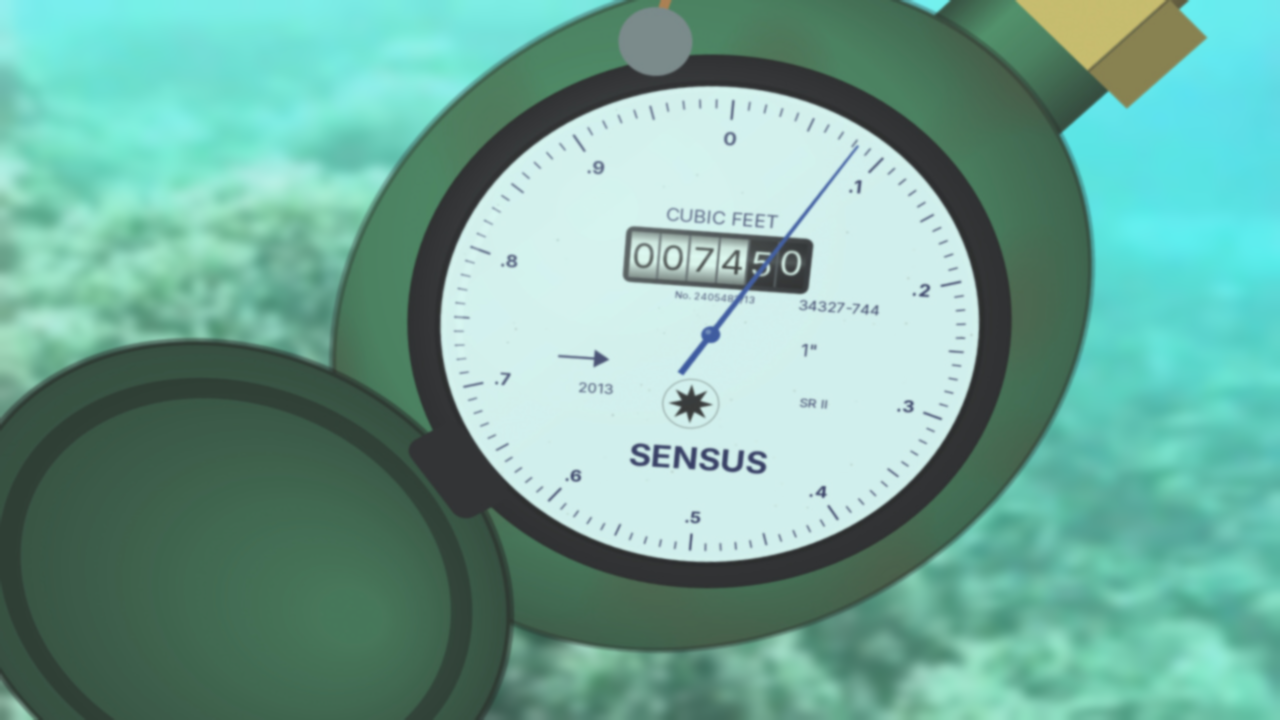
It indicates 7450.08 ft³
